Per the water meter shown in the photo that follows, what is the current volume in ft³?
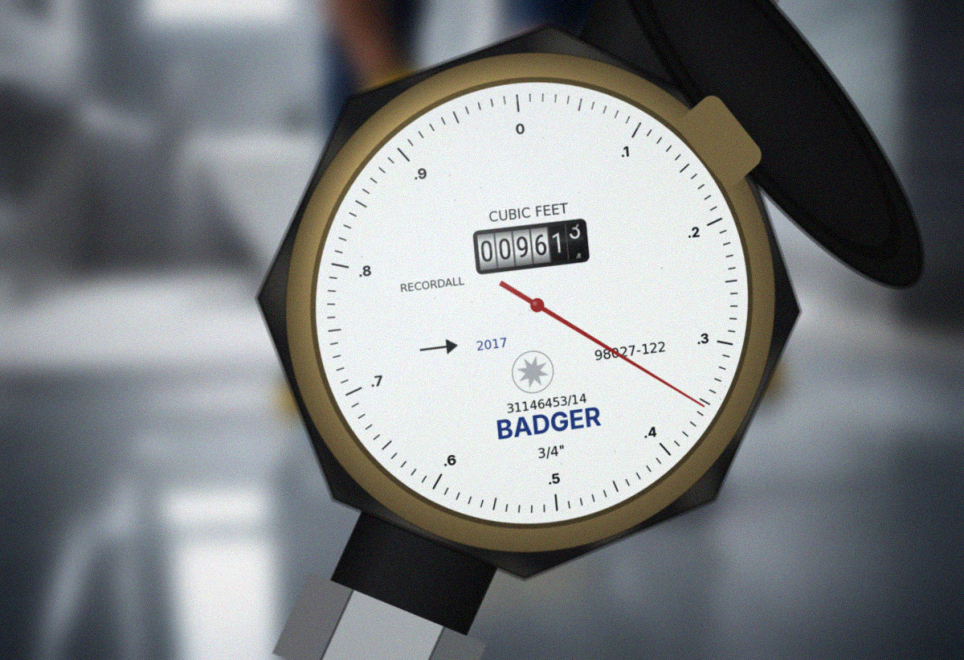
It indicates 9613.35 ft³
